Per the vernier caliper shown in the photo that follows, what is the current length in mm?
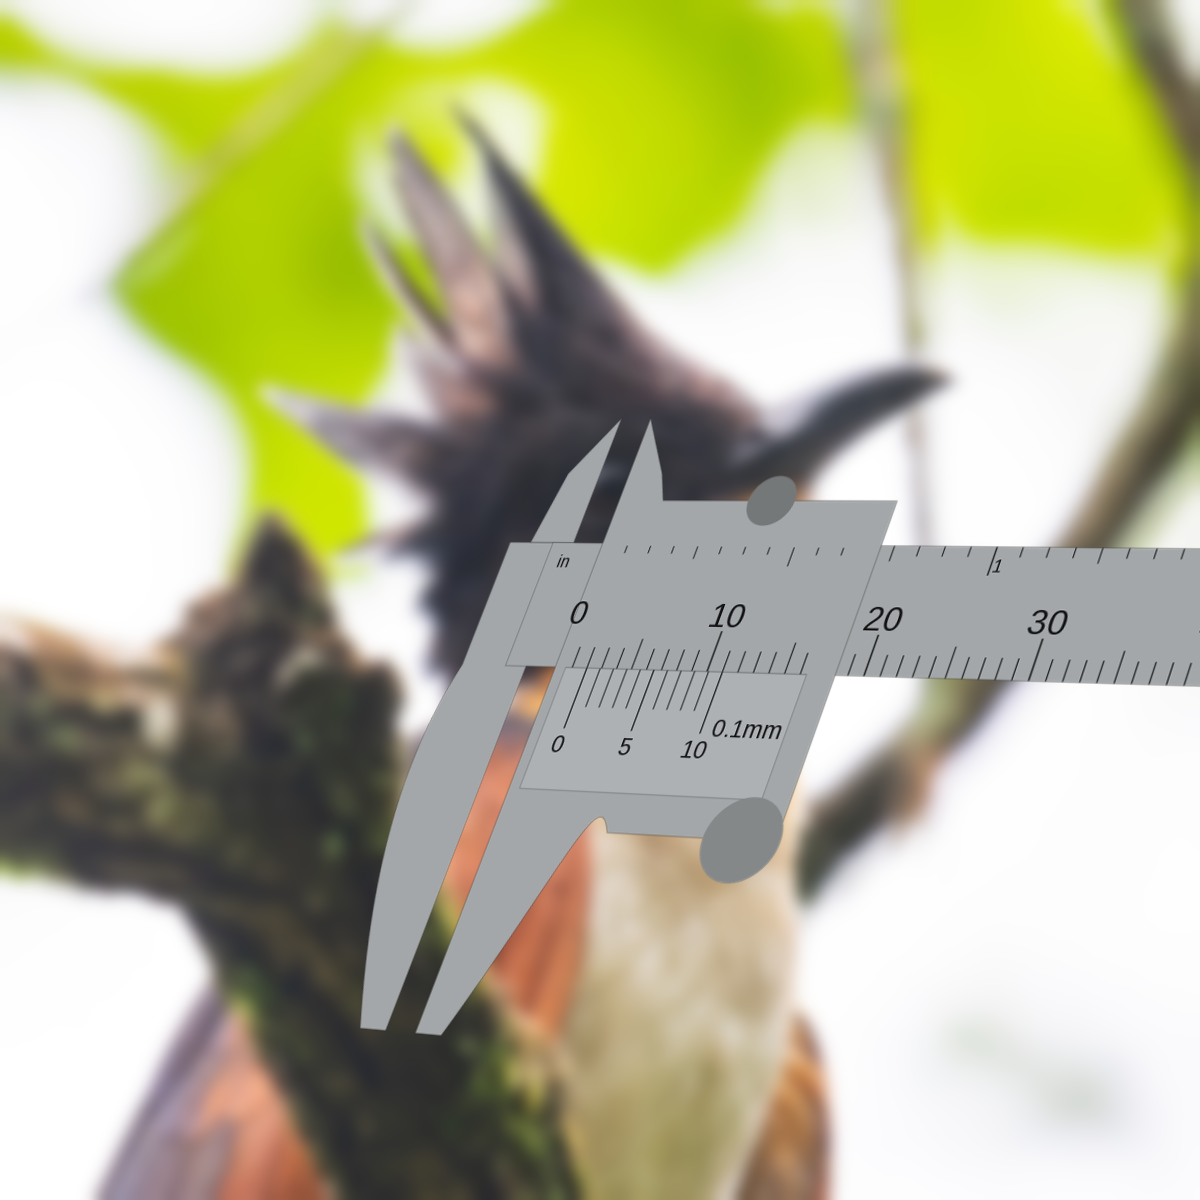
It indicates 2.0 mm
